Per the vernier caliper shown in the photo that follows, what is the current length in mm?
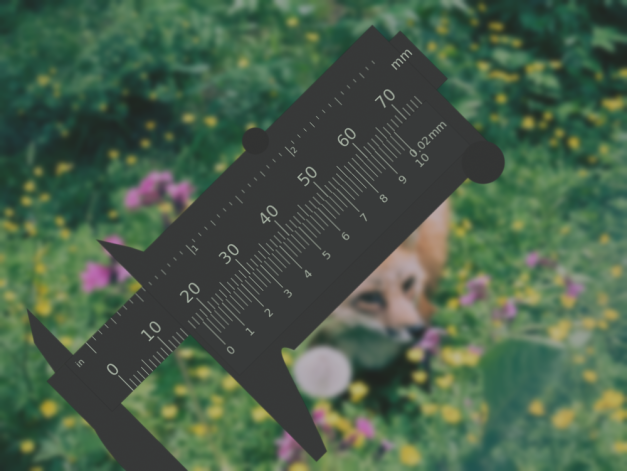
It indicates 17.8 mm
